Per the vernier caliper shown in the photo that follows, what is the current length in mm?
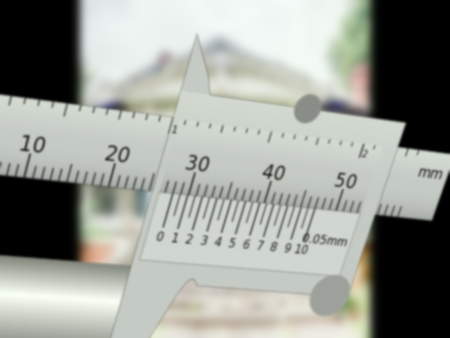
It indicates 28.0 mm
